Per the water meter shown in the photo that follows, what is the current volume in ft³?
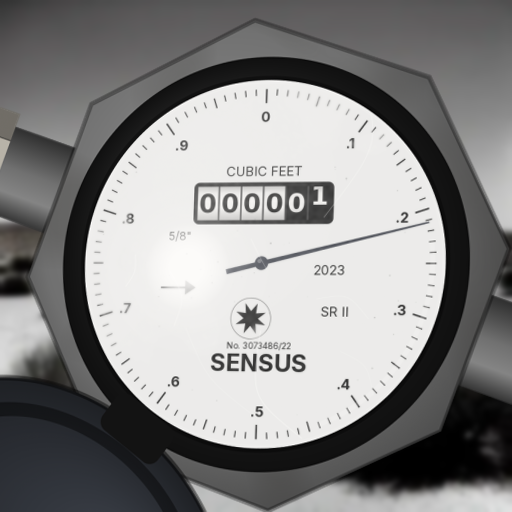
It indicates 1.21 ft³
